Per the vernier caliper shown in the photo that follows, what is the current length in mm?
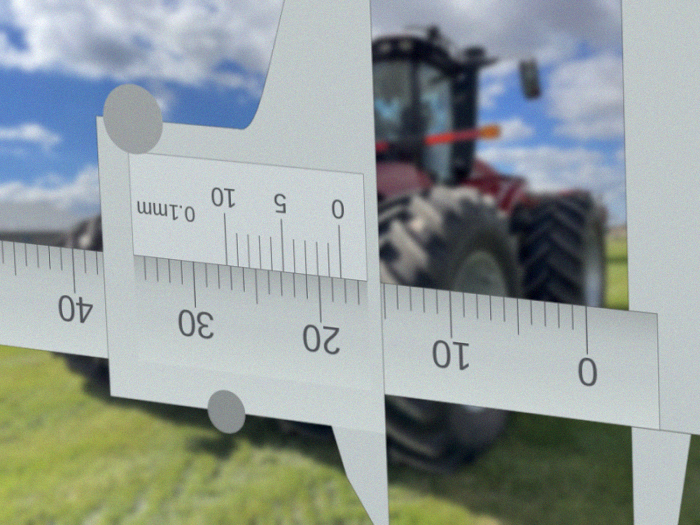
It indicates 18.3 mm
